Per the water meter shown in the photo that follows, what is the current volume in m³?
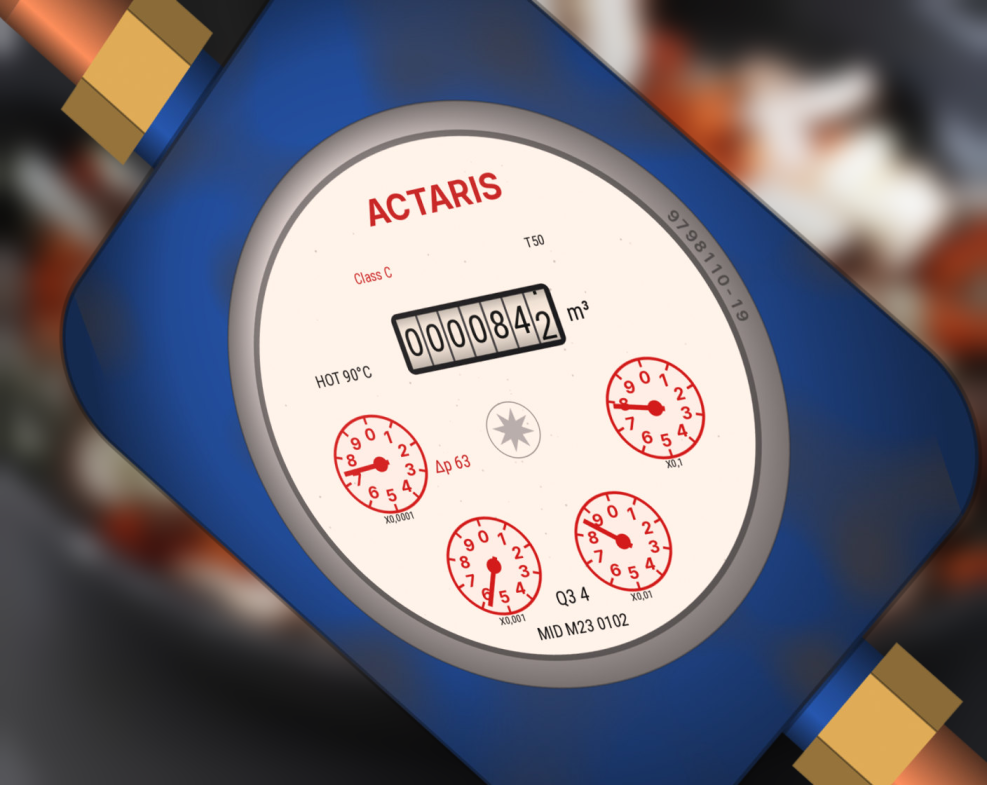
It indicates 841.7857 m³
